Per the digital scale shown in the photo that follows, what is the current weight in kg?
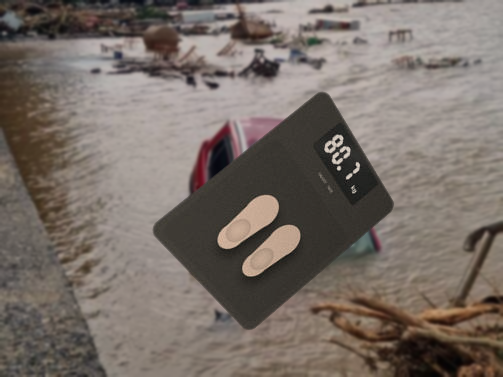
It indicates 80.7 kg
